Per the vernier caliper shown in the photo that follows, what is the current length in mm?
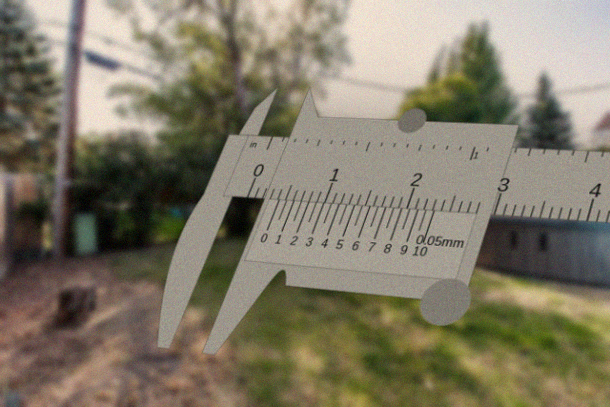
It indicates 4.2 mm
